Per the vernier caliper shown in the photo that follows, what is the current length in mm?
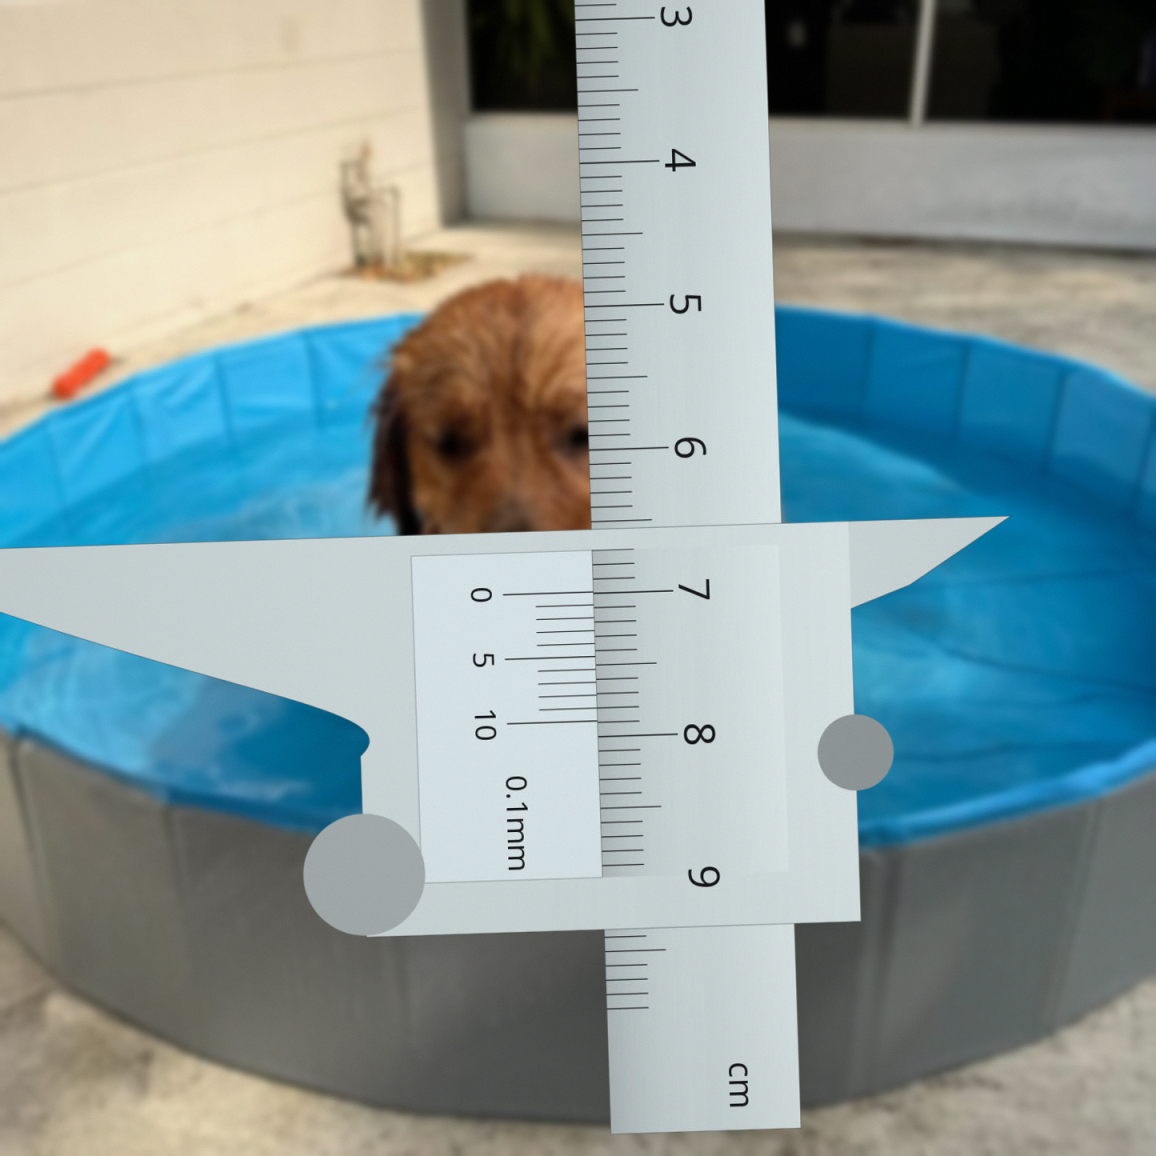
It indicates 69.9 mm
